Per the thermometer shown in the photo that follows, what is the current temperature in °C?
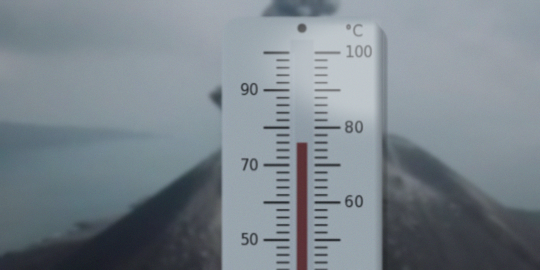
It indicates 76 °C
